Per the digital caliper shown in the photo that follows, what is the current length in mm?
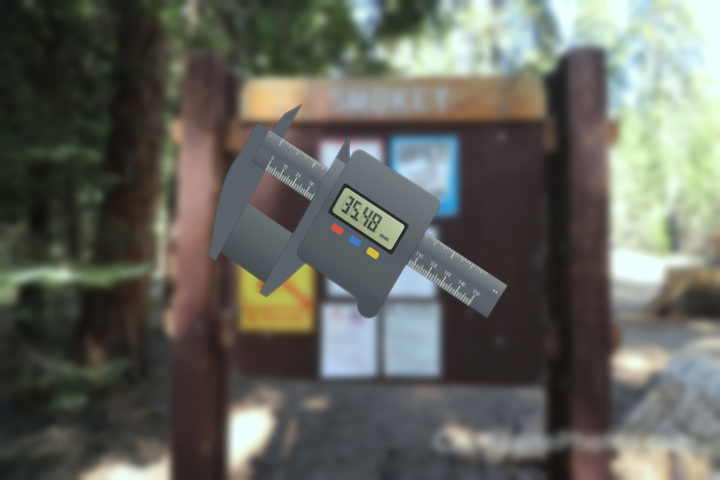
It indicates 35.48 mm
